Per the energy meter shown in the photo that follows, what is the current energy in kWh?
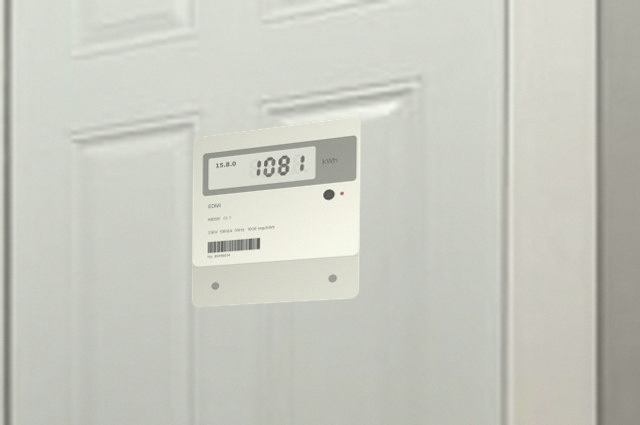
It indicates 1081 kWh
